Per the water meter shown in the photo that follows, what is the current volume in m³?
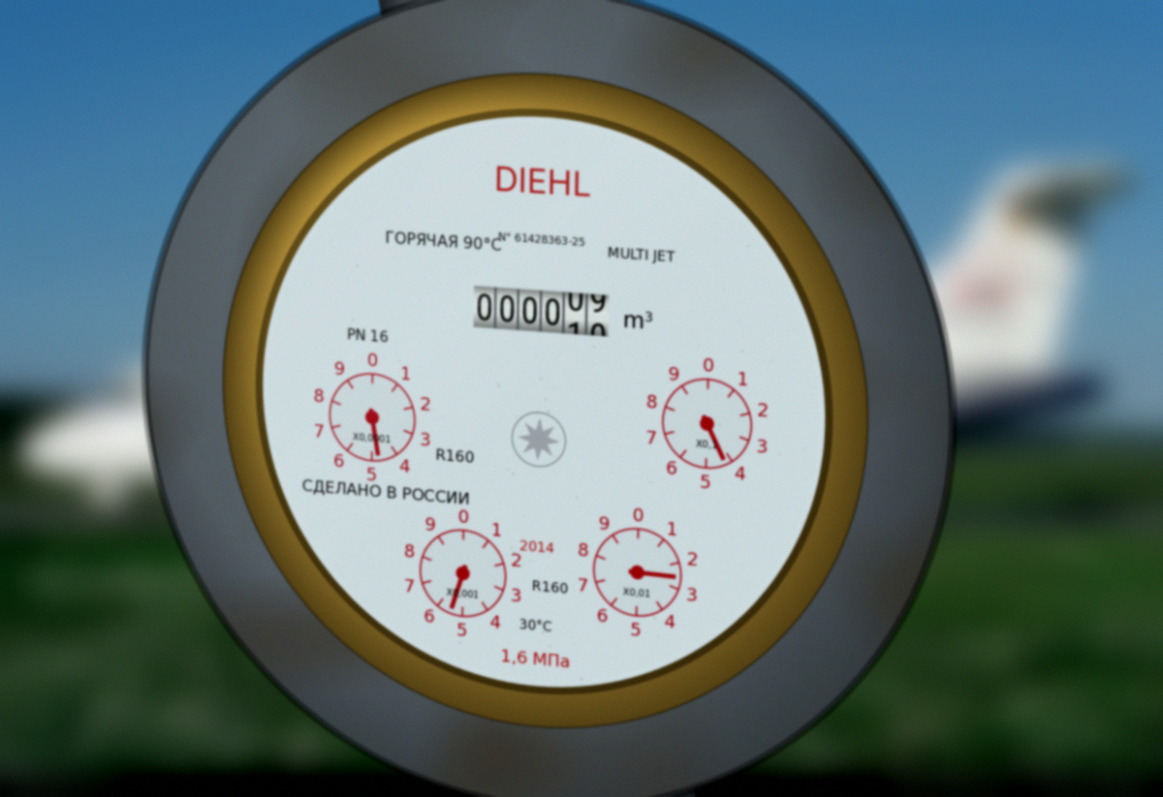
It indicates 9.4254 m³
